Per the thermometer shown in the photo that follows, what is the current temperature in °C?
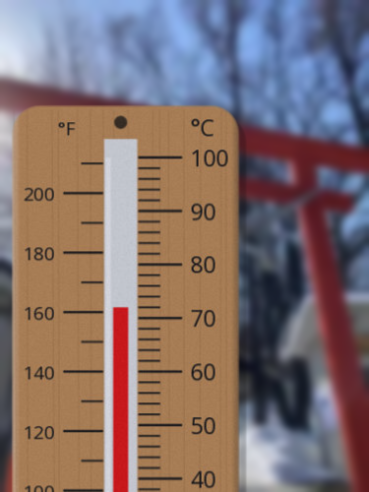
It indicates 72 °C
